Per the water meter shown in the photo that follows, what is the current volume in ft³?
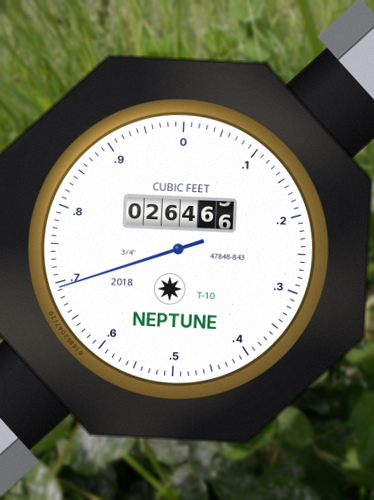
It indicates 26465.69 ft³
